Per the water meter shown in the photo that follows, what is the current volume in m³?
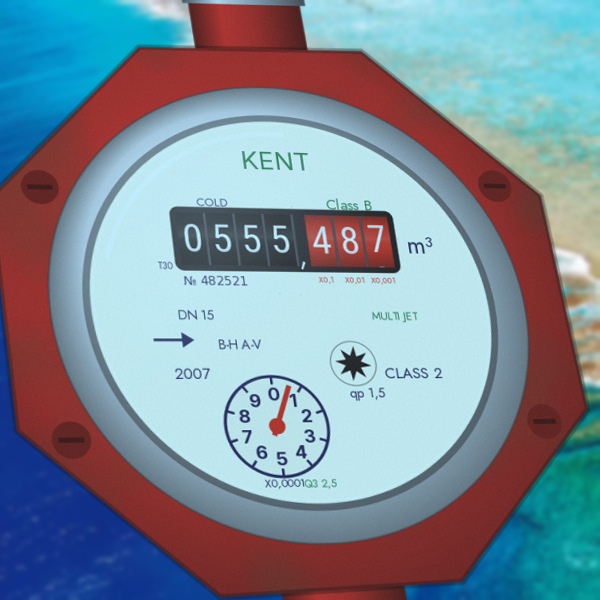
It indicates 555.4870 m³
